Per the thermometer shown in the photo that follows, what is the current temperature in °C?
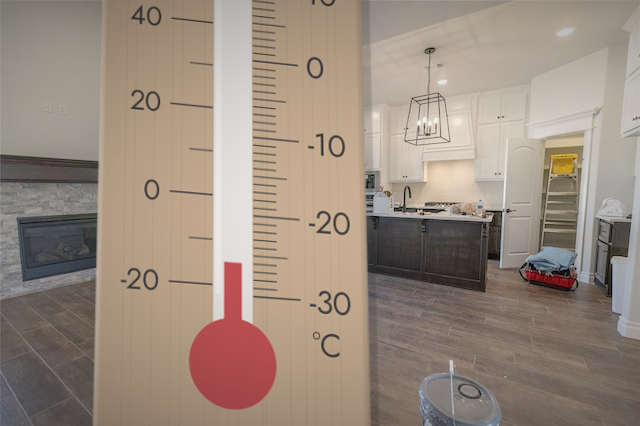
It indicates -26 °C
